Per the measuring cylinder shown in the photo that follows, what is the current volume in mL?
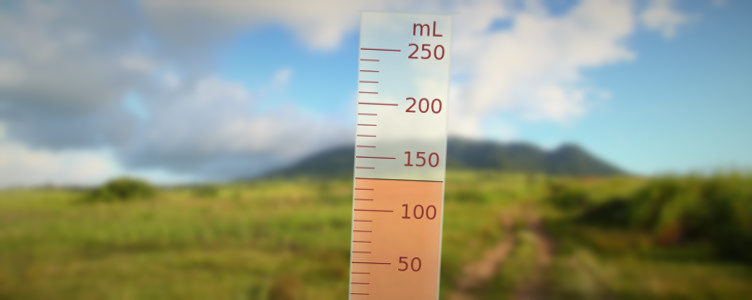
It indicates 130 mL
